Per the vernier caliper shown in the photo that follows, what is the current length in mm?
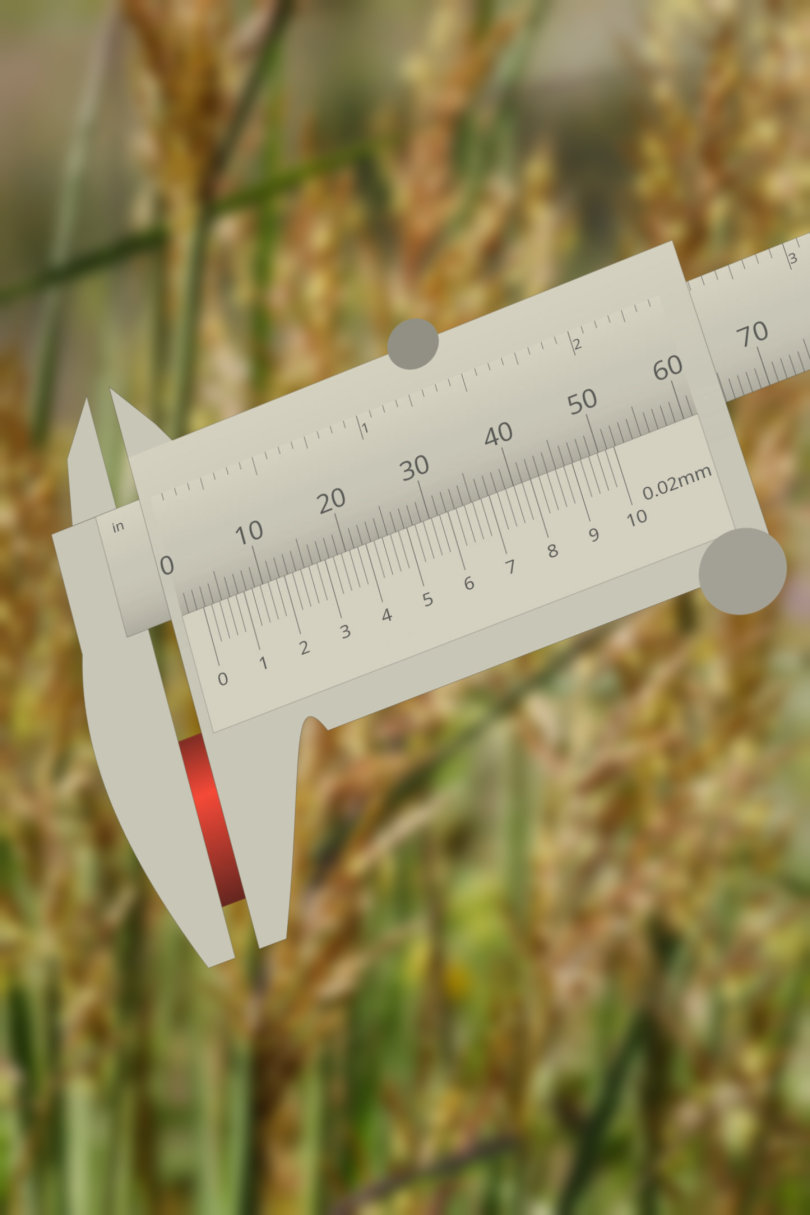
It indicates 2.8 mm
